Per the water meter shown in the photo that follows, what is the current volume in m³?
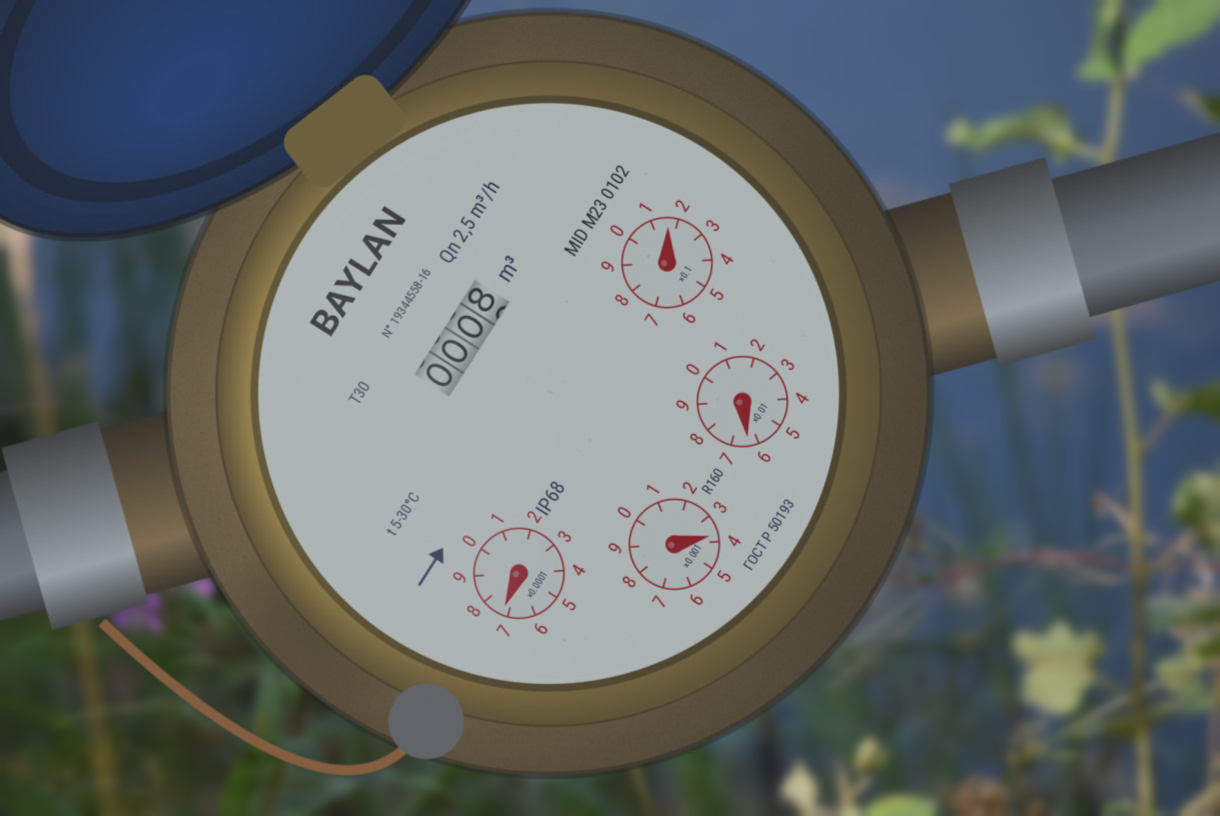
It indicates 8.1637 m³
